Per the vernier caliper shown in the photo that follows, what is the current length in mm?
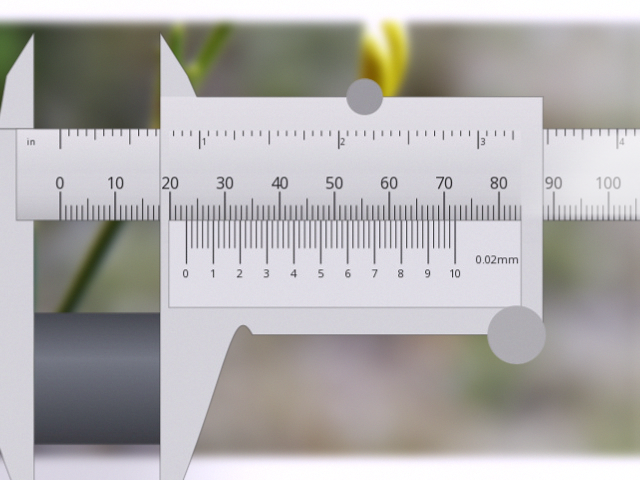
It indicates 23.0 mm
